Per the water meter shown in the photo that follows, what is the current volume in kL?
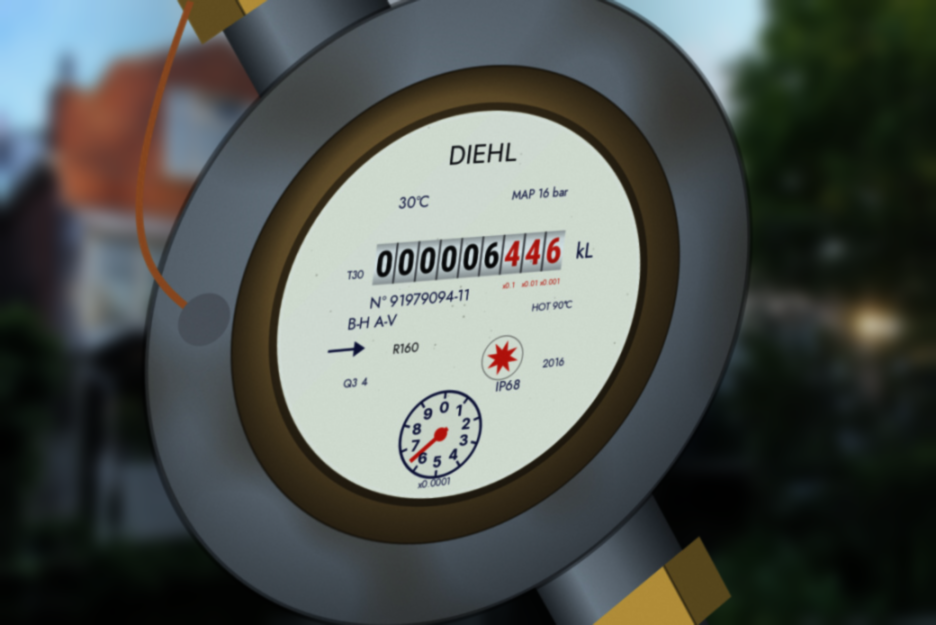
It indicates 6.4466 kL
